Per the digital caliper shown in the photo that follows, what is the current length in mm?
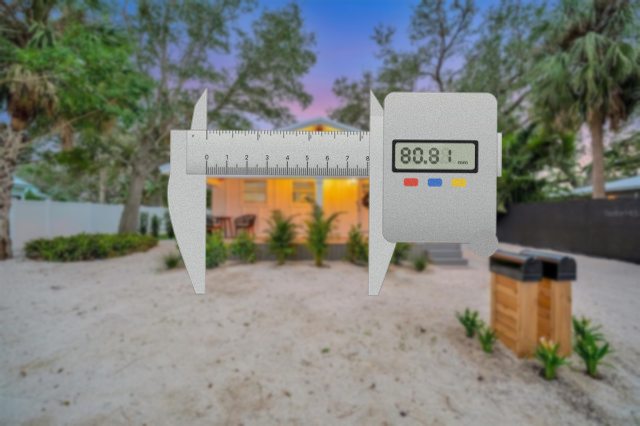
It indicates 80.81 mm
